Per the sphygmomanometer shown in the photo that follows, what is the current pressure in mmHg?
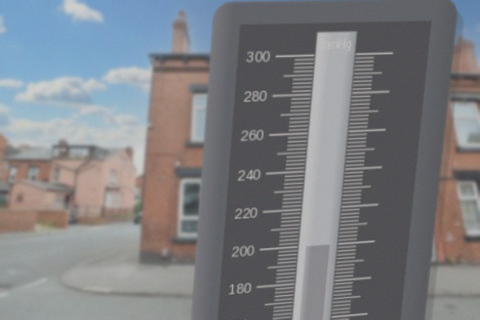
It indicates 200 mmHg
